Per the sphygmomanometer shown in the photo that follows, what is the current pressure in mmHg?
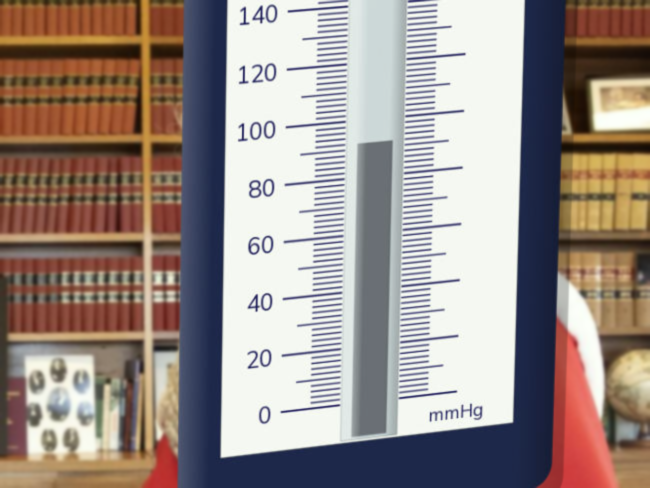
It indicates 92 mmHg
